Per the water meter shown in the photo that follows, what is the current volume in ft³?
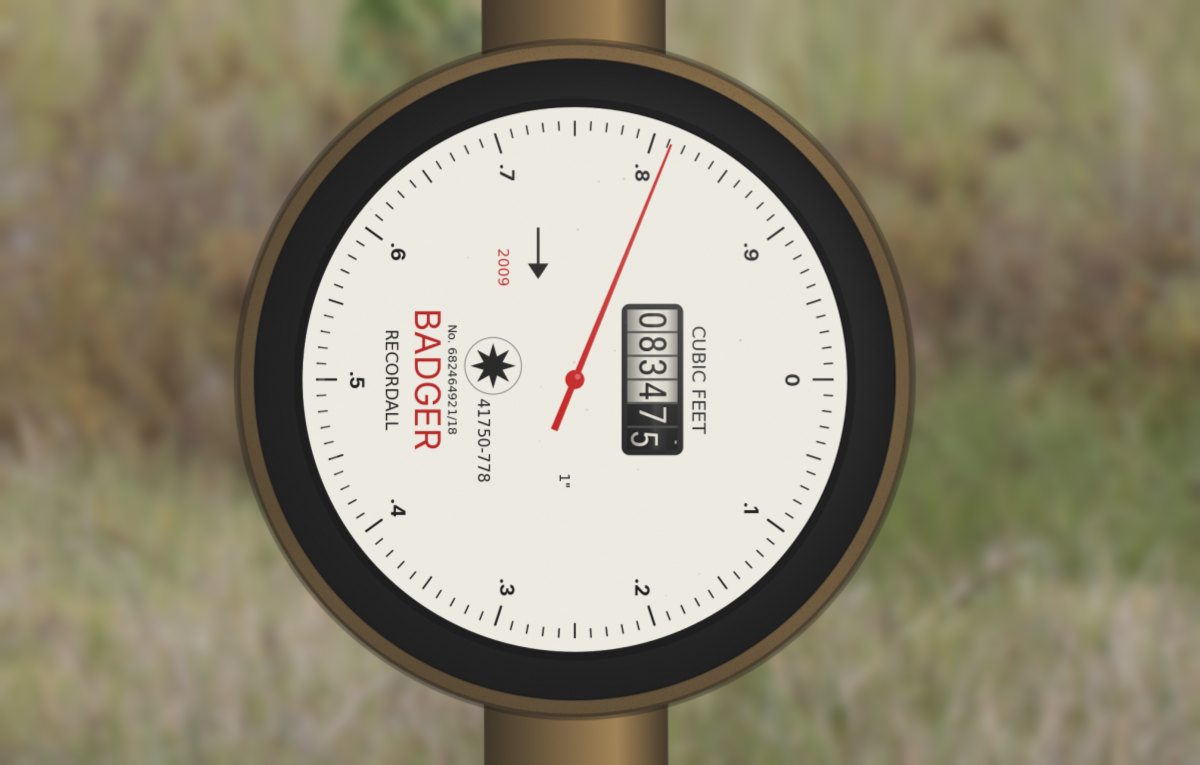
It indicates 83474.81 ft³
